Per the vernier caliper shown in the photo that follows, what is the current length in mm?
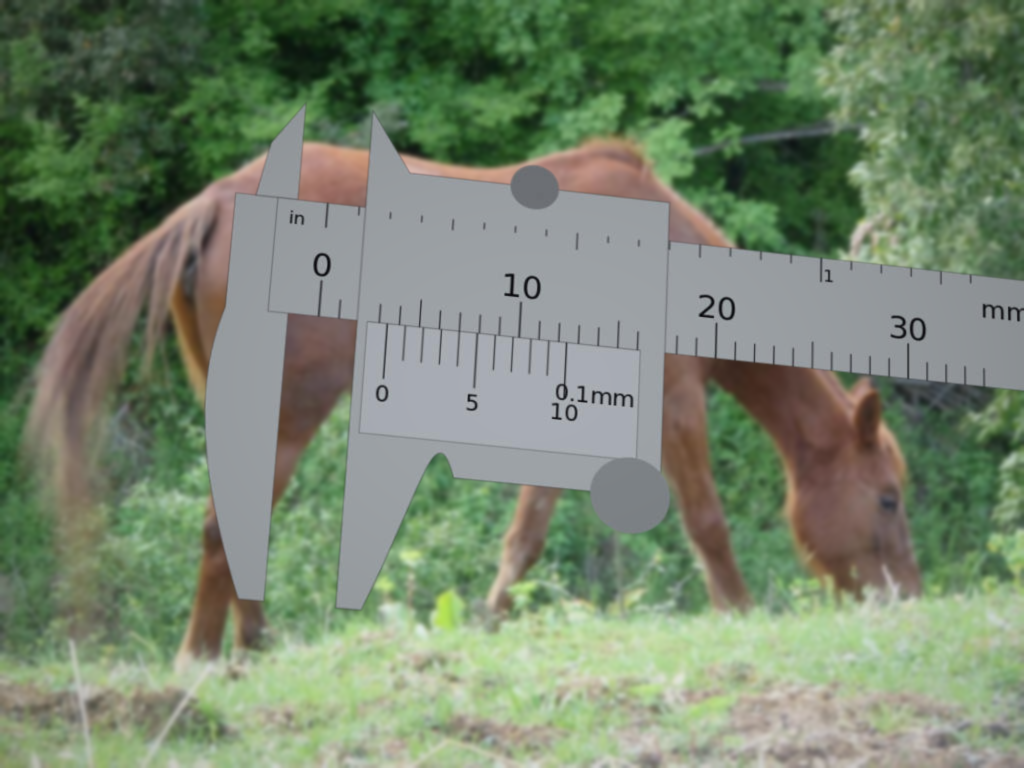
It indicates 3.4 mm
